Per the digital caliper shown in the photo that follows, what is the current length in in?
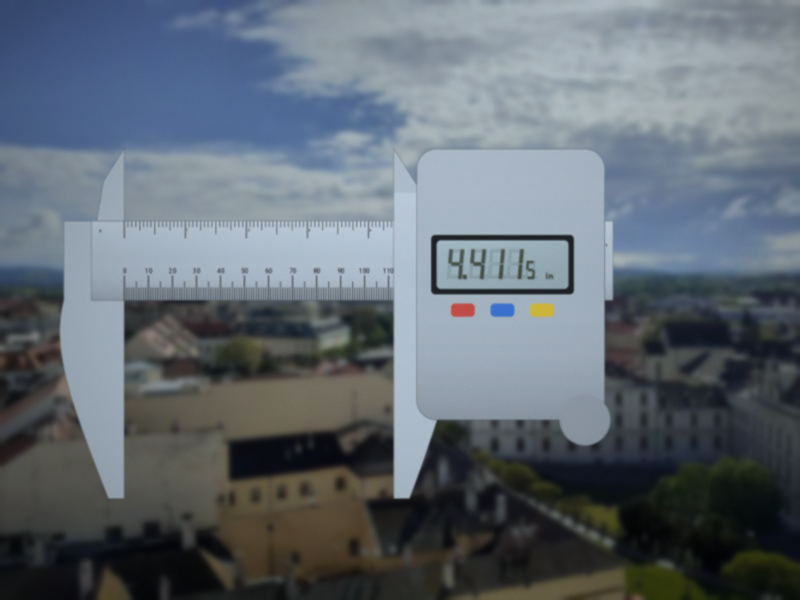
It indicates 4.4115 in
